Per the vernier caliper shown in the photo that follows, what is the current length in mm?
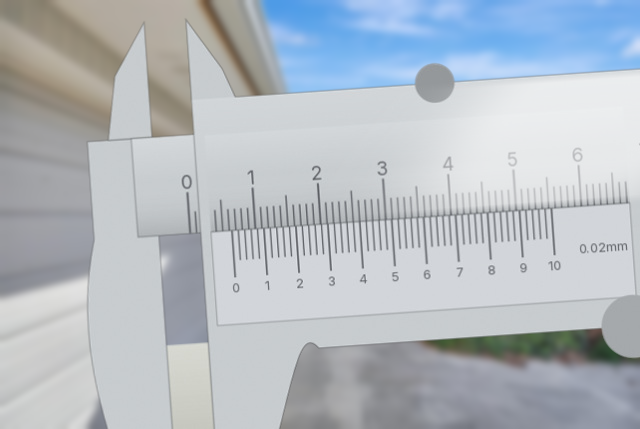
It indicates 6.4 mm
